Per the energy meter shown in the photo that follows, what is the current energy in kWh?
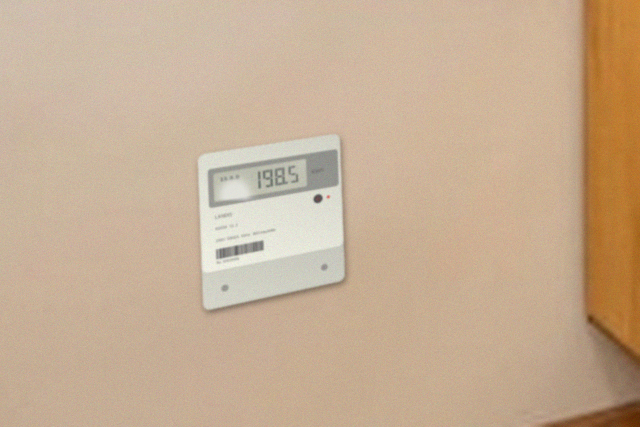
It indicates 198.5 kWh
